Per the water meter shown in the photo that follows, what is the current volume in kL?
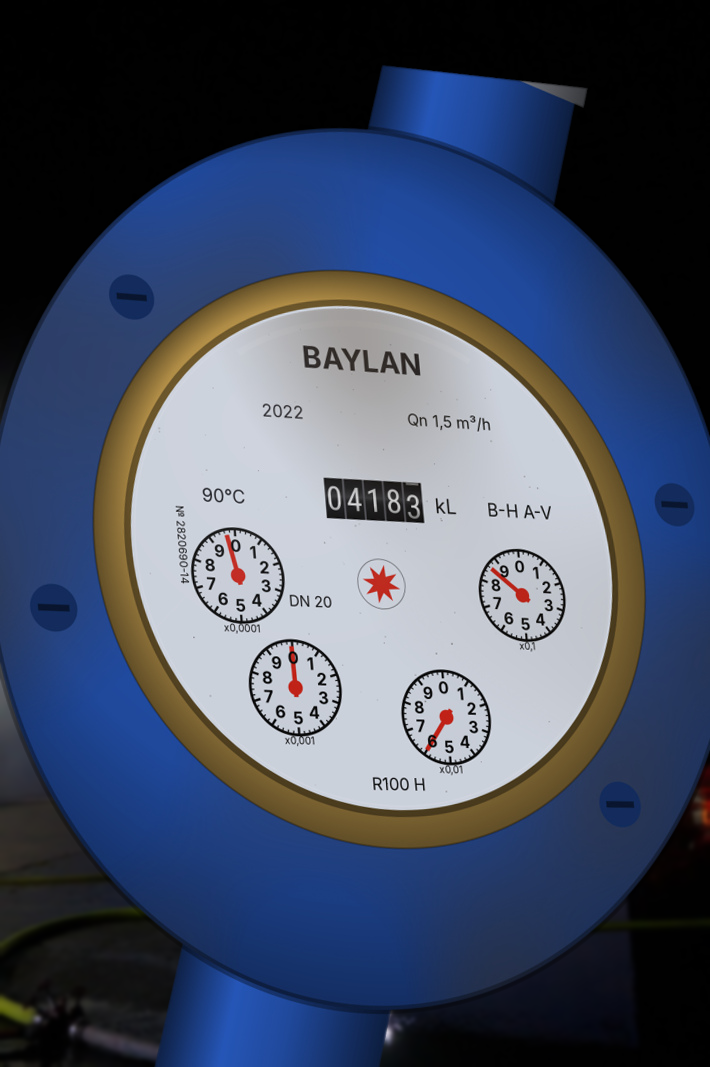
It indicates 4182.8599 kL
